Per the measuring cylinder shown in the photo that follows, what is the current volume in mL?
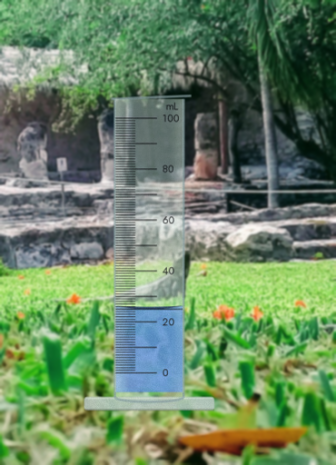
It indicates 25 mL
